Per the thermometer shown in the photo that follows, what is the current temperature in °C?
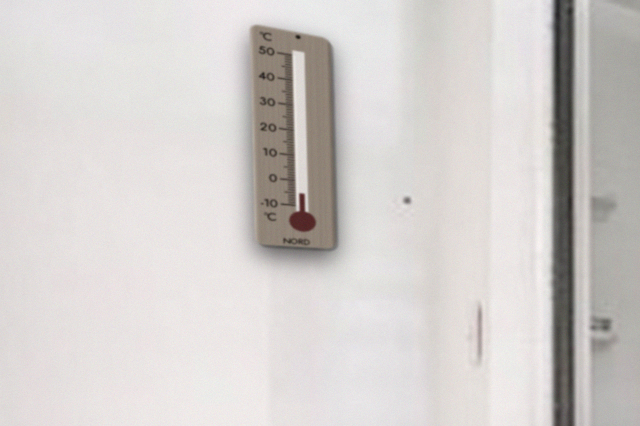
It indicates -5 °C
